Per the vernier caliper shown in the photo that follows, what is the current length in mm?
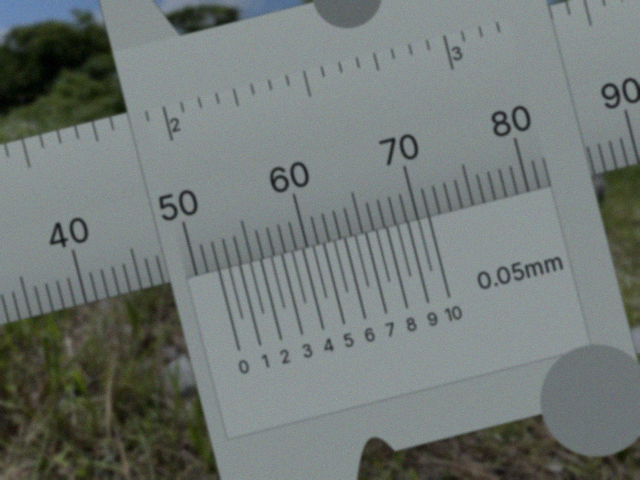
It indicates 52.0 mm
